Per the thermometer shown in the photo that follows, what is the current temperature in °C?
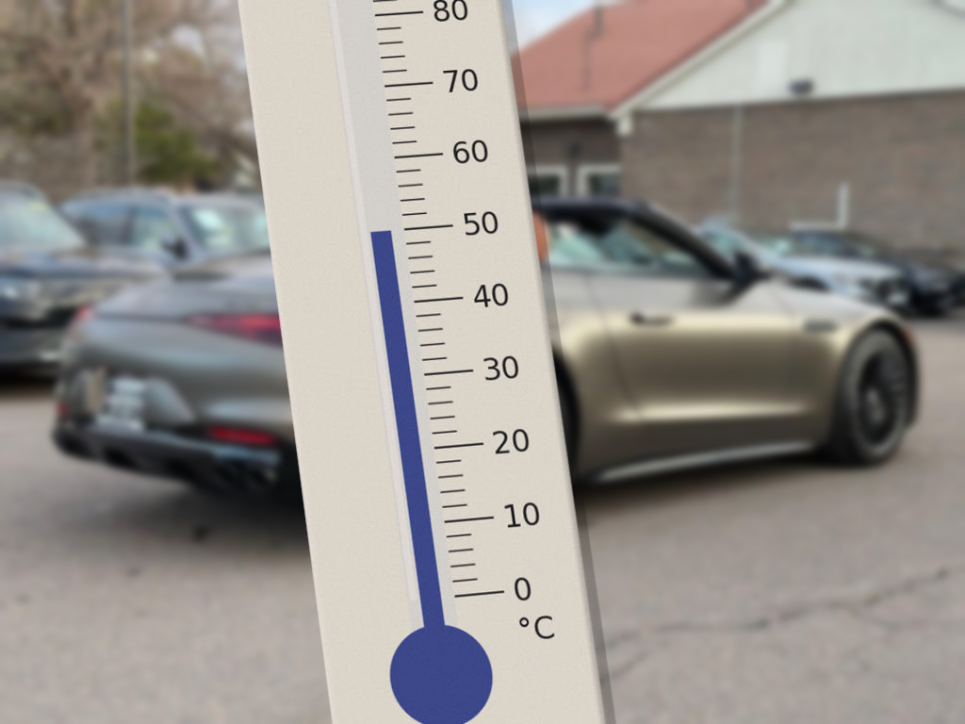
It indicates 50 °C
